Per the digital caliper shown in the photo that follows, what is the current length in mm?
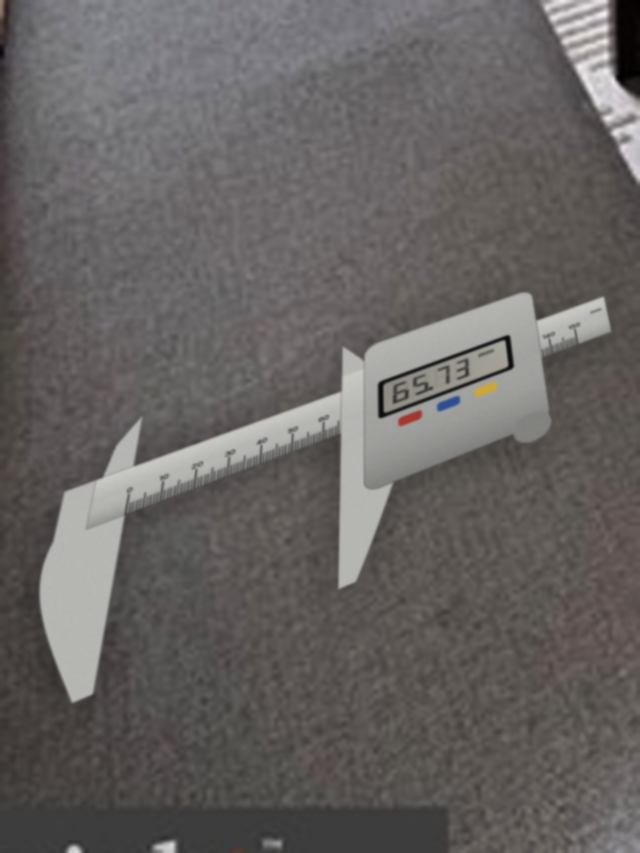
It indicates 65.73 mm
